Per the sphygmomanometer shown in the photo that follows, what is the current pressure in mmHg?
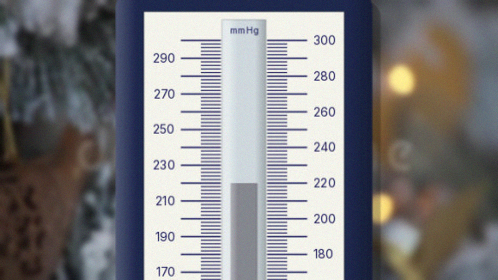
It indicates 220 mmHg
